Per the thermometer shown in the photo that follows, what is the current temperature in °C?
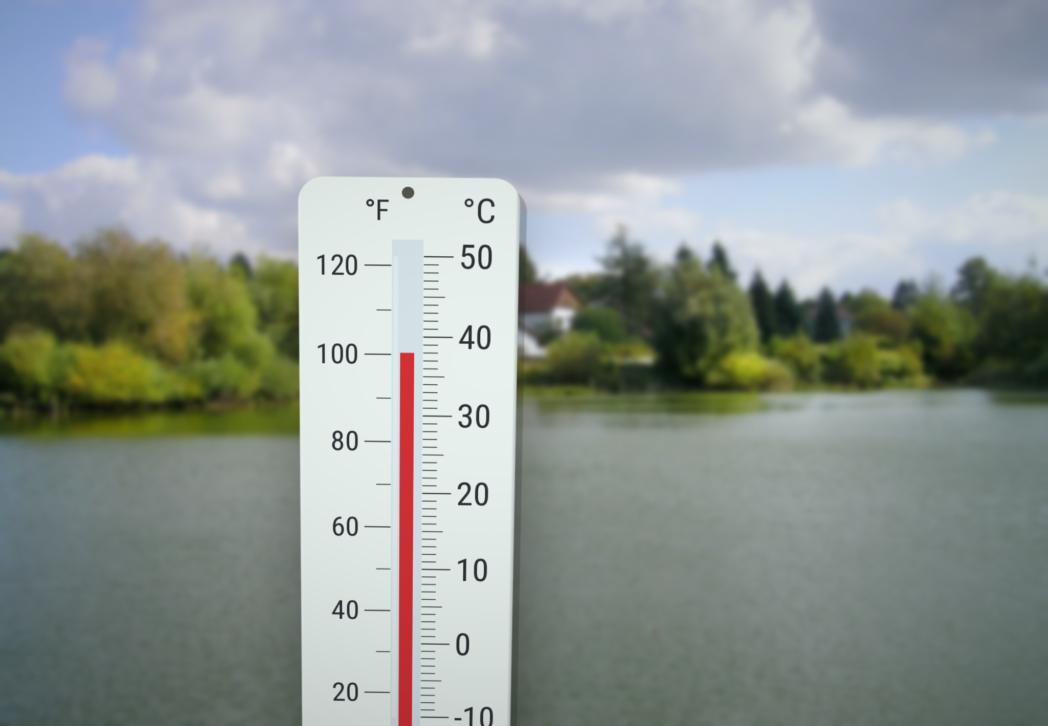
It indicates 38 °C
